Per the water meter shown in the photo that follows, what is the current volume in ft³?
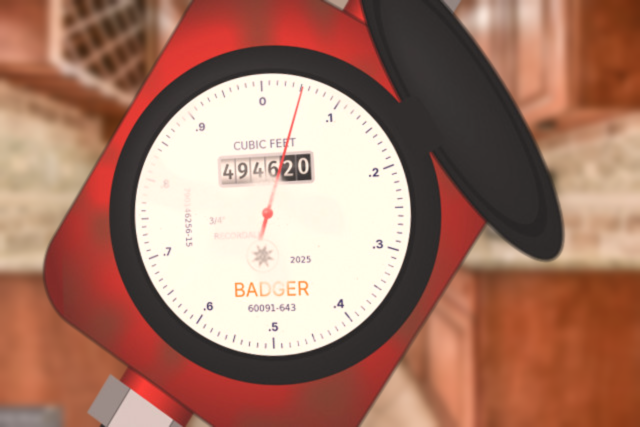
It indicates 494620.05 ft³
